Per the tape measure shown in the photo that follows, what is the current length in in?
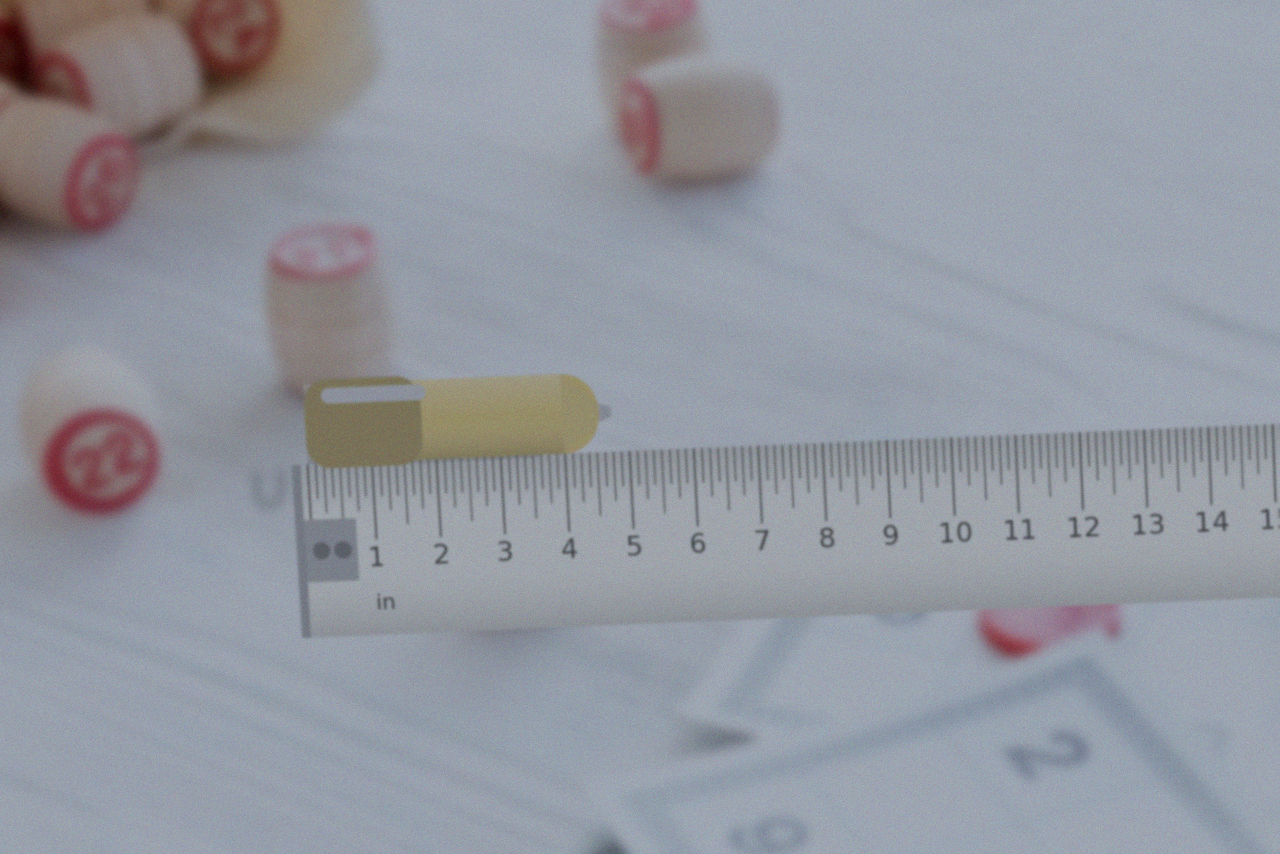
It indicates 4.75 in
